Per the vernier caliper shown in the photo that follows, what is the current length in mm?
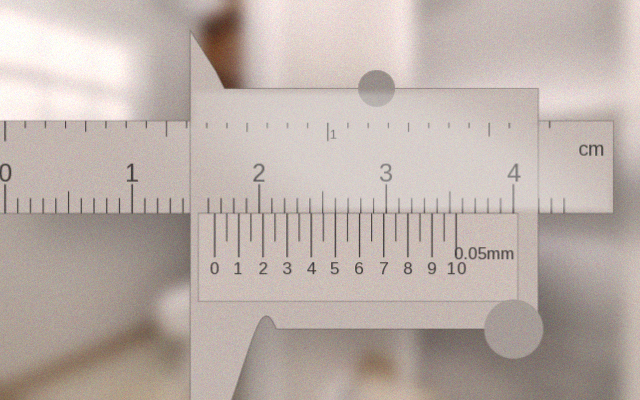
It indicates 16.5 mm
